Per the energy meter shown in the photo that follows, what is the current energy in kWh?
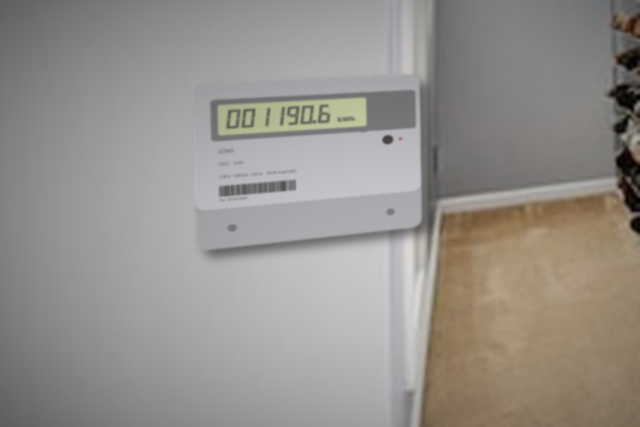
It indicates 1190.6 kWh
